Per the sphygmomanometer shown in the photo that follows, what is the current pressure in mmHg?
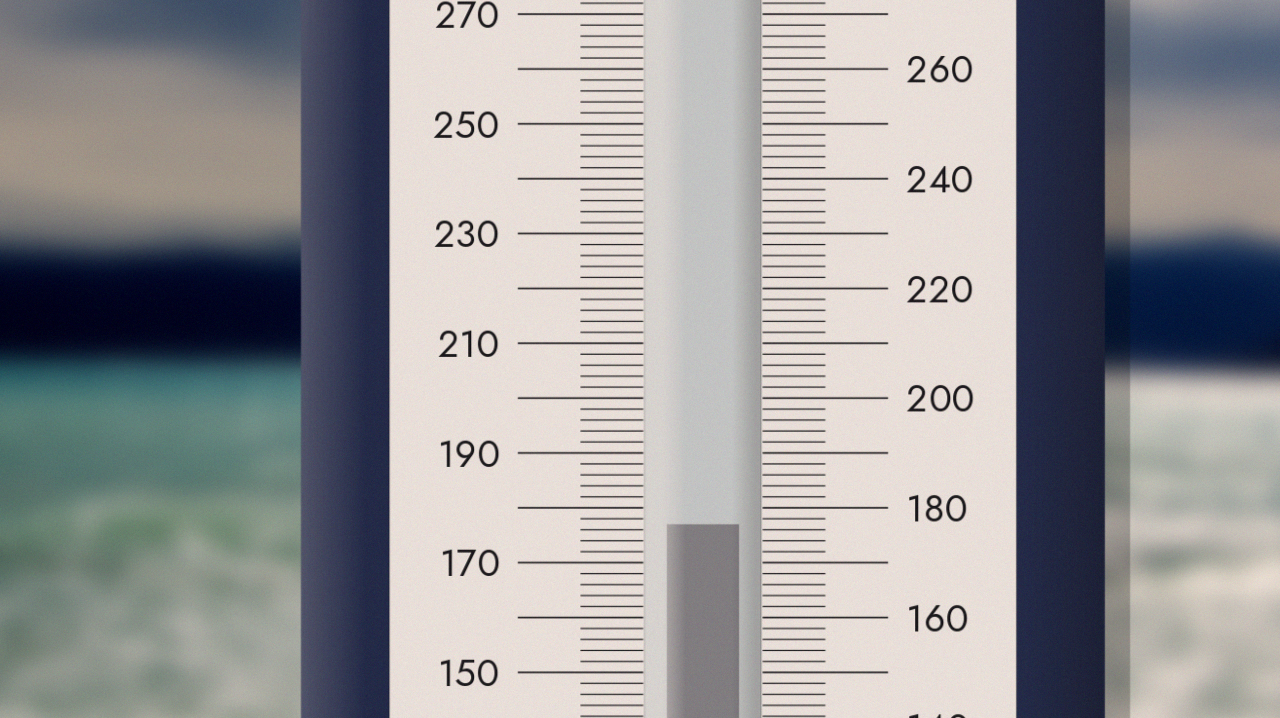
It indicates 177 mmHg
